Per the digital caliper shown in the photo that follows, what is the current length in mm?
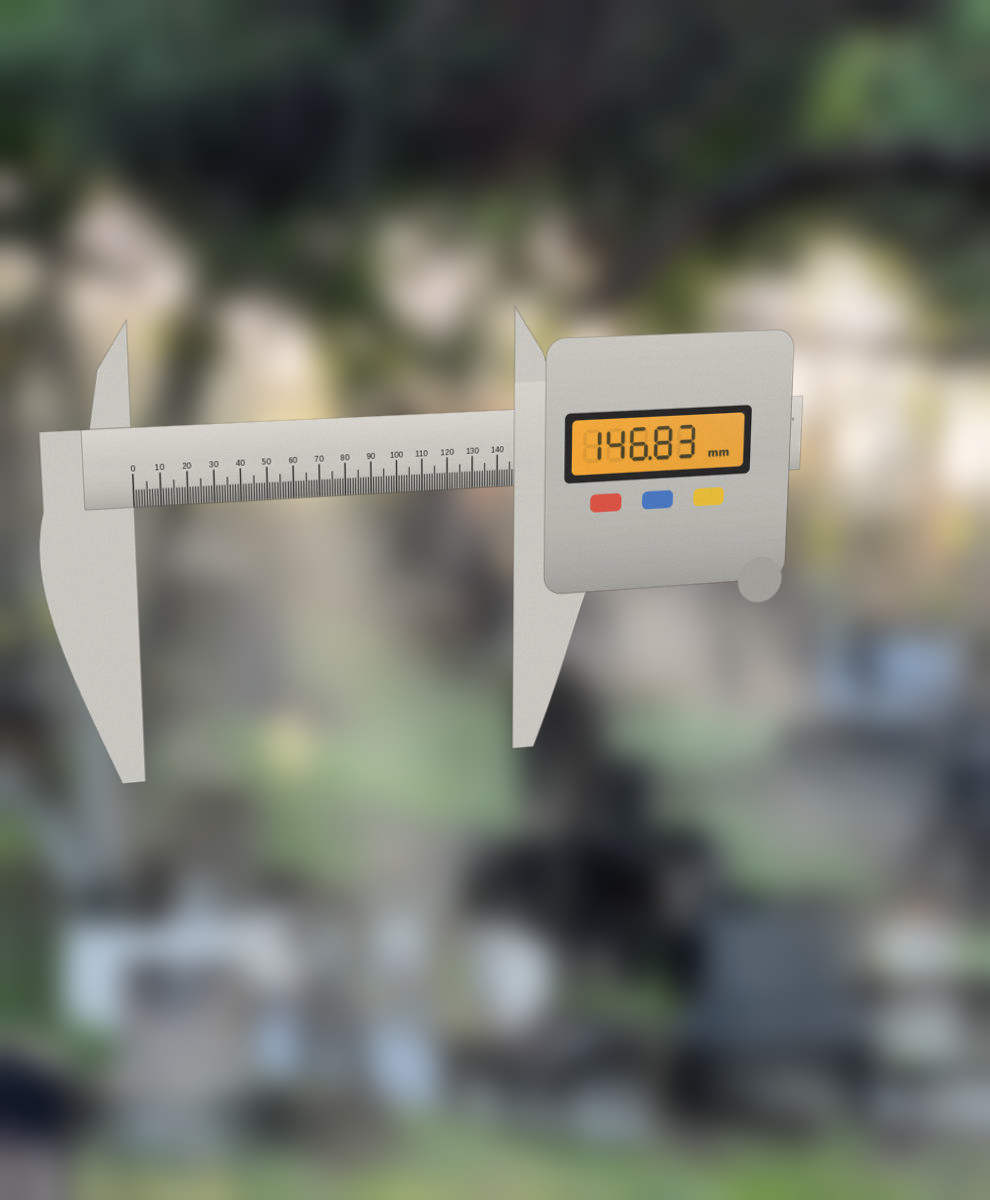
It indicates 146.83 mm
